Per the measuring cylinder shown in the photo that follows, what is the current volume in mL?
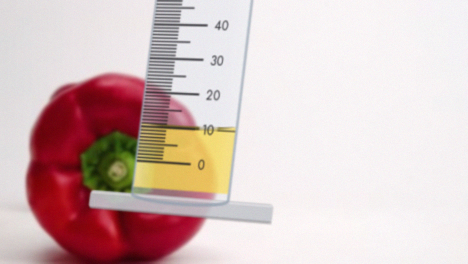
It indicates 10 mL
